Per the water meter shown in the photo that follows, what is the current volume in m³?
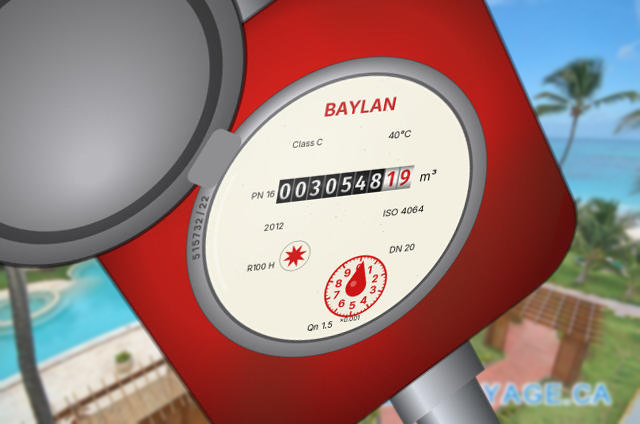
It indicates 30548.190 m³
